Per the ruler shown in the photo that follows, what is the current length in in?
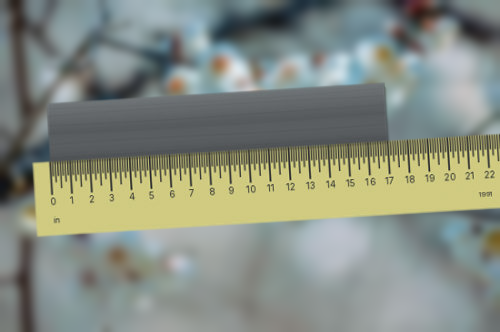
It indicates 17 in
